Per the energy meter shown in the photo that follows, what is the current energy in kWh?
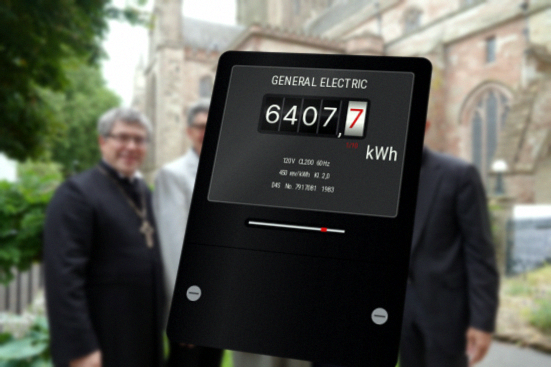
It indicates 6407.7 kWh
